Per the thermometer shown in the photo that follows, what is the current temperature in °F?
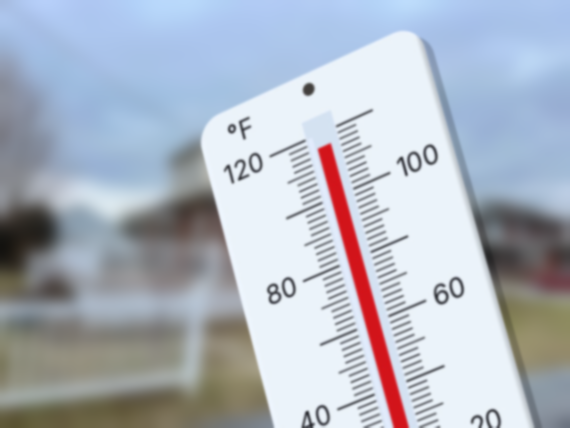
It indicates 116 °F
